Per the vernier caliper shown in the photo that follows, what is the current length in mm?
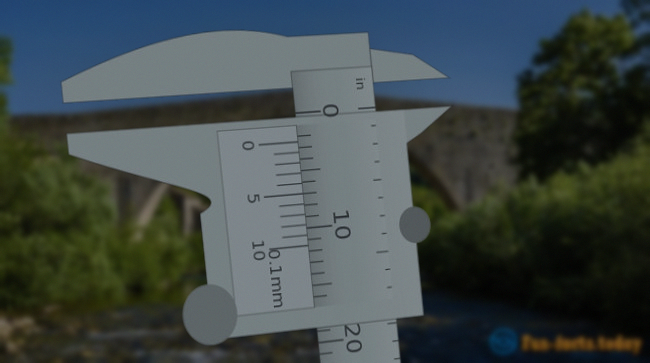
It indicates 2.5 mm
